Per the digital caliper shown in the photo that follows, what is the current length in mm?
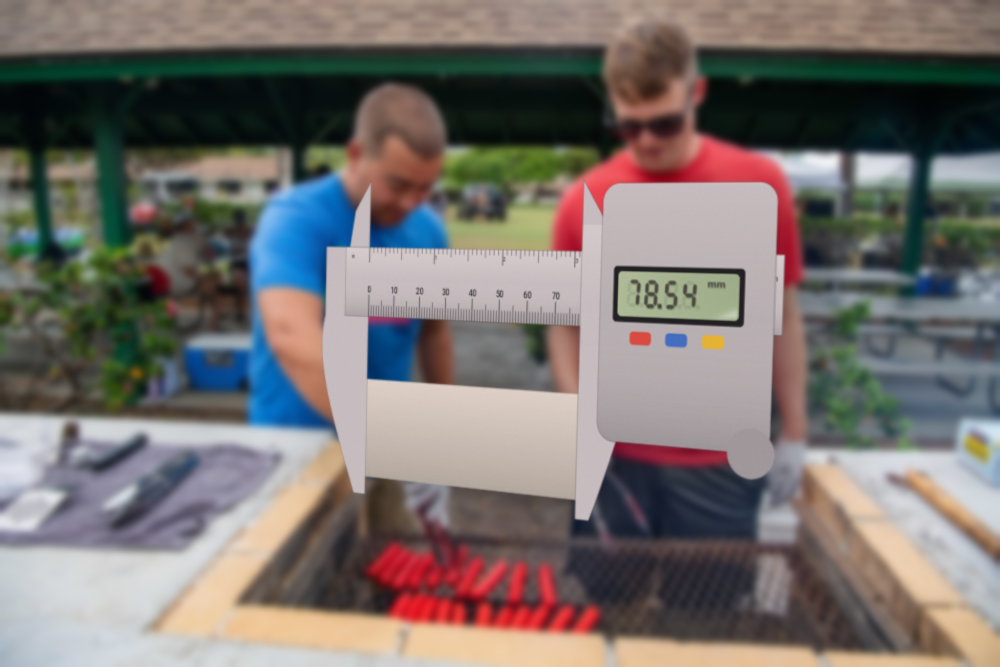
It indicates 78.54 mm
